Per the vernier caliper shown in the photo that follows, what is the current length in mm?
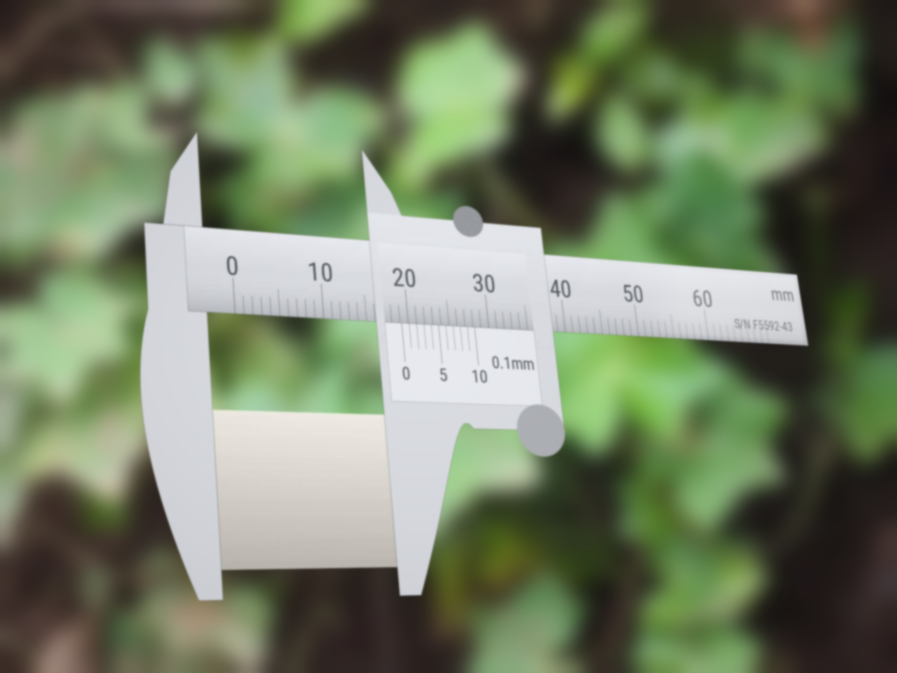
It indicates 19.2 mm
